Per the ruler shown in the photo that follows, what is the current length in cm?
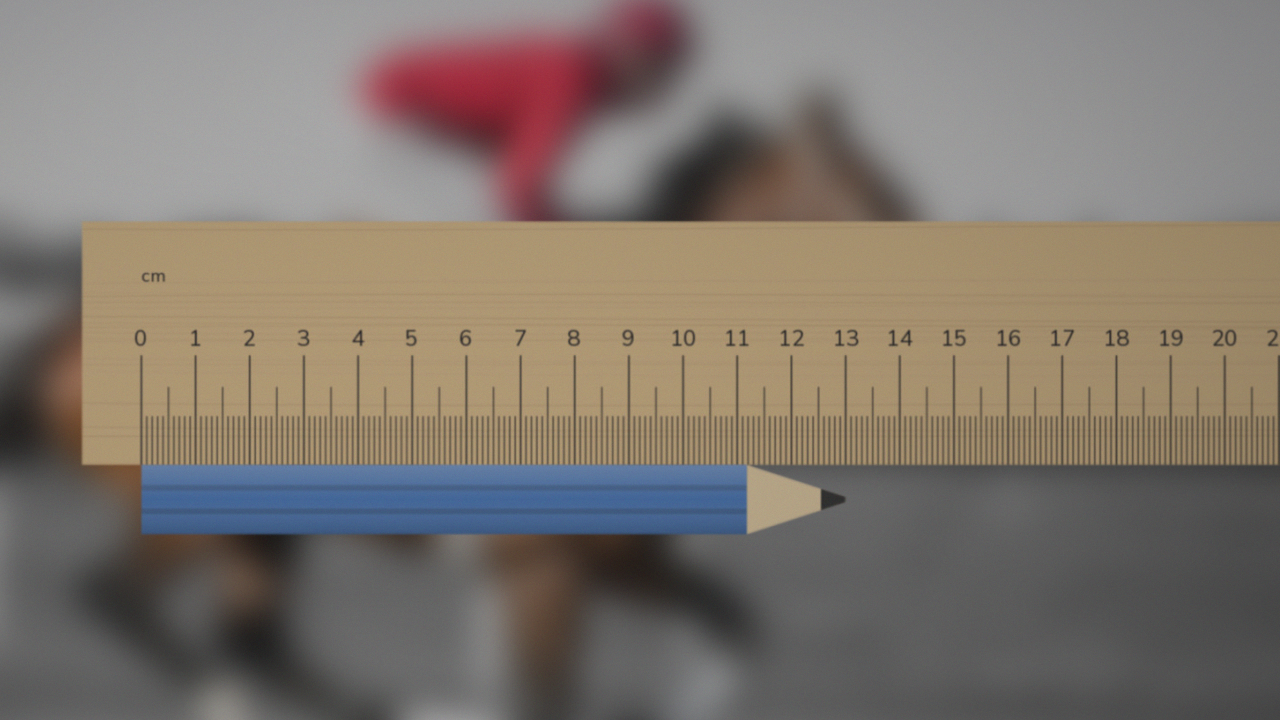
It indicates 13 cm
